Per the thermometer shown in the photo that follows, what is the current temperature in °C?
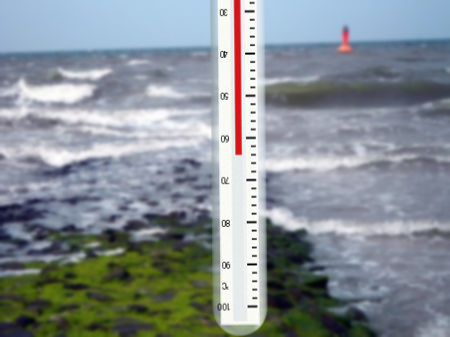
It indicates 64 °C
